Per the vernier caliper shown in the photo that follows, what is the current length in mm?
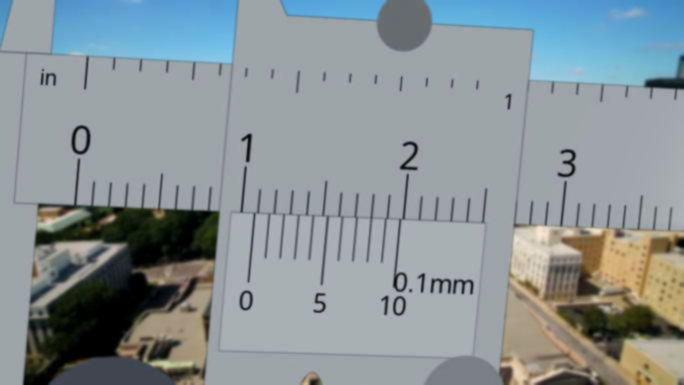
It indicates 10.8 mm
